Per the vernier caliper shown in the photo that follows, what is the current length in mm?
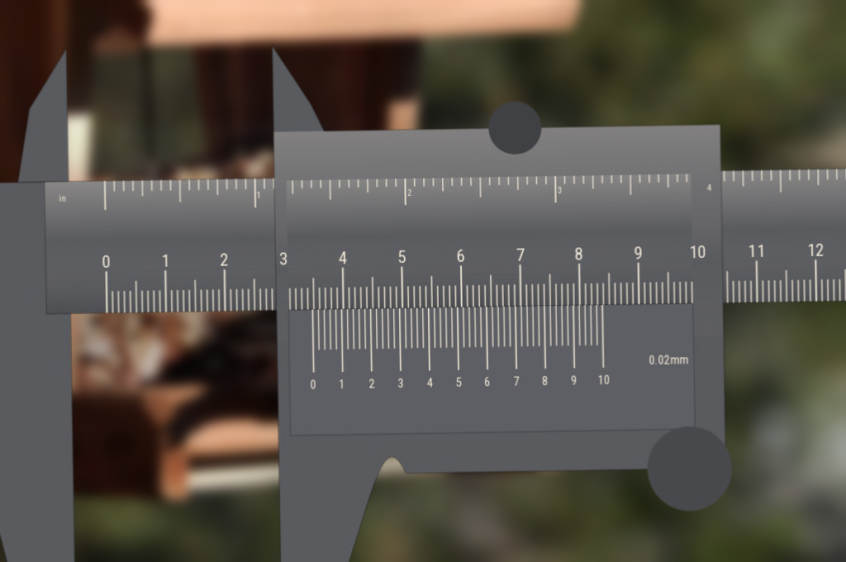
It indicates 34.8 mm
